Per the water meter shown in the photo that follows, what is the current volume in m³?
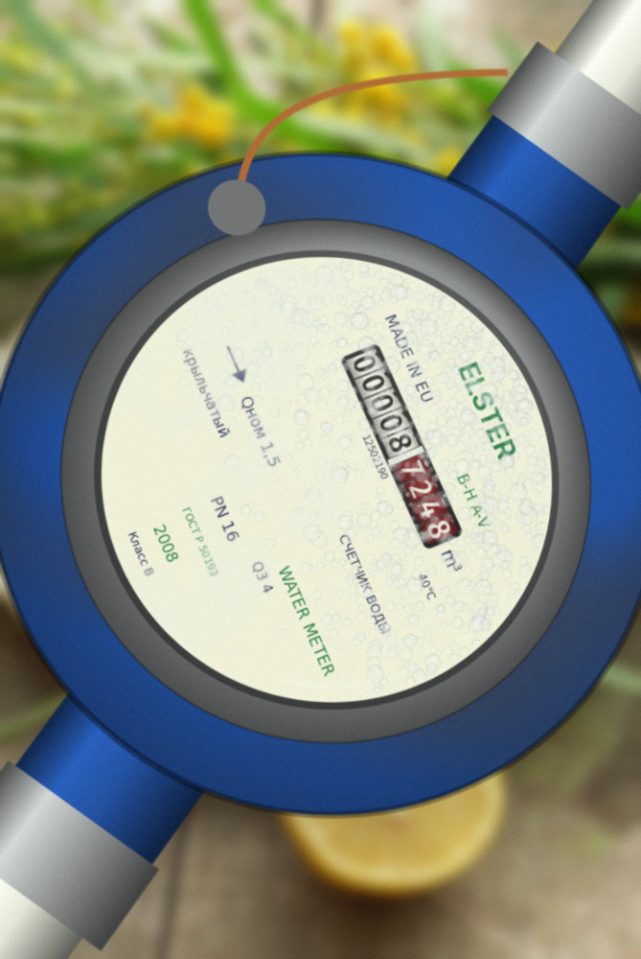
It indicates 8.7248 m³
